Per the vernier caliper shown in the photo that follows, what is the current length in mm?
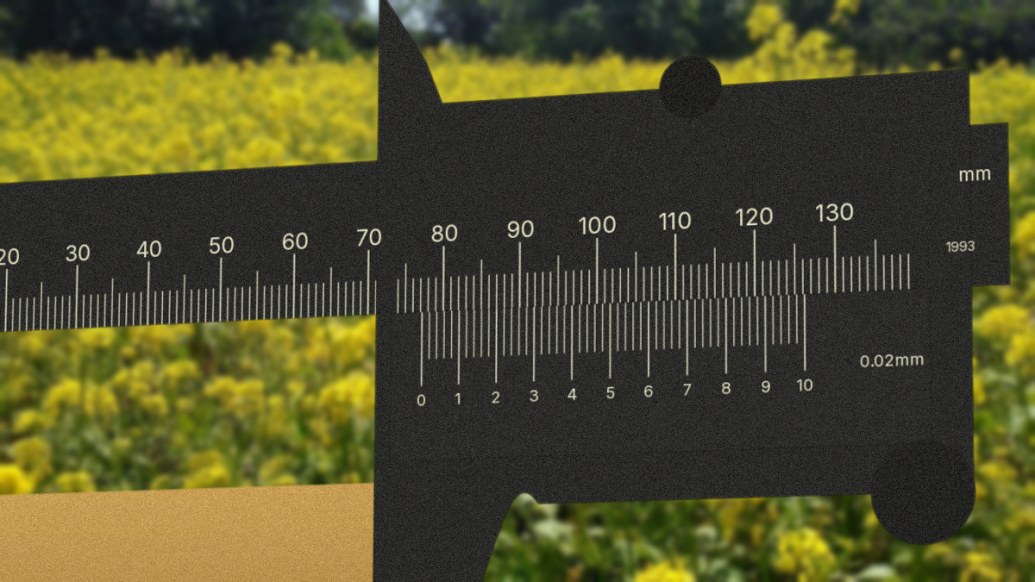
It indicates 77.2 mm
